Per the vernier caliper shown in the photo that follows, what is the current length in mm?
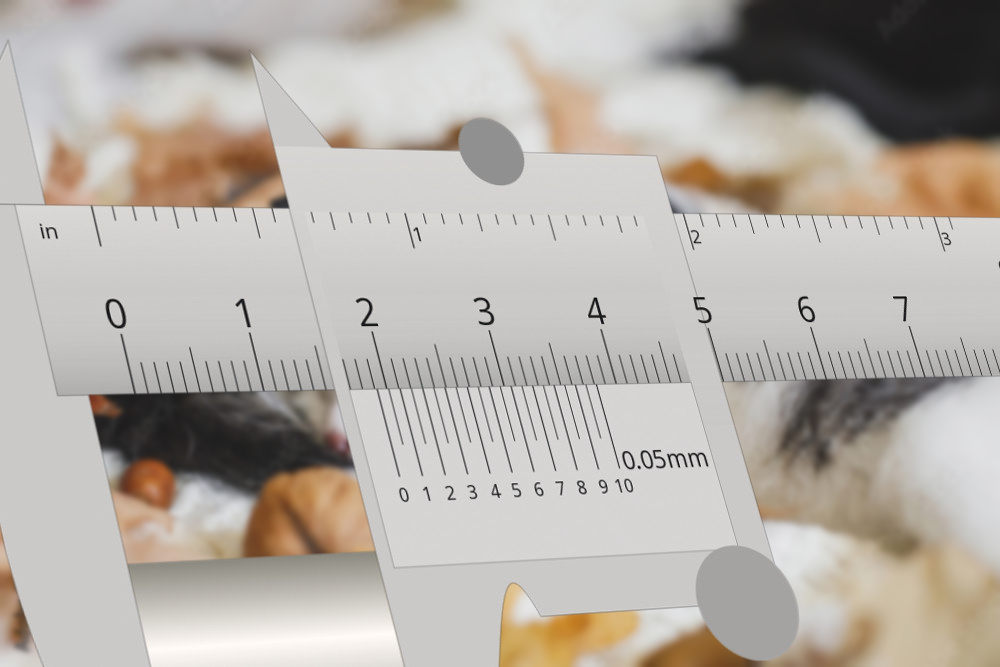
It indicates 19.2 mm
